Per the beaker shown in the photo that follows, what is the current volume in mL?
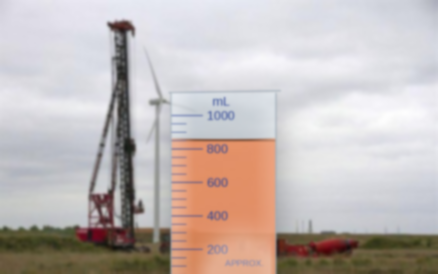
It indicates 850 mL
